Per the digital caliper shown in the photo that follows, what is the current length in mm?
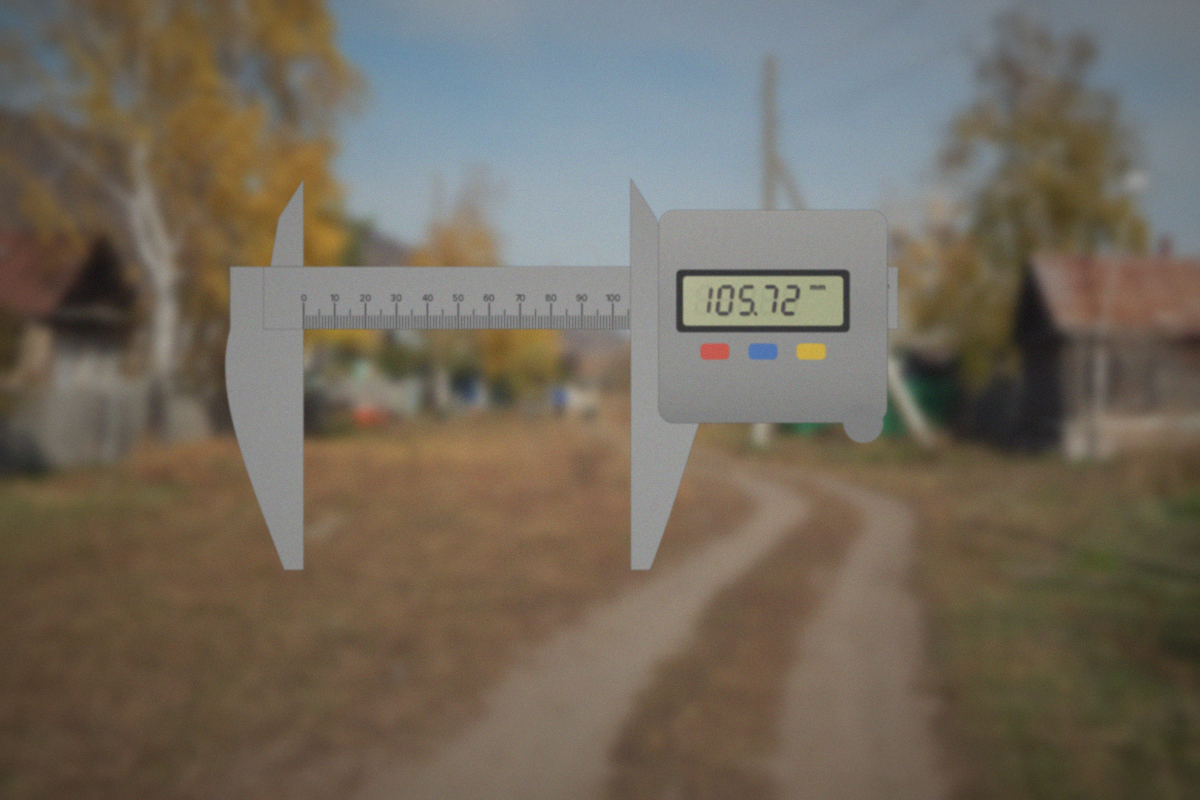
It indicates 105.72 mm
